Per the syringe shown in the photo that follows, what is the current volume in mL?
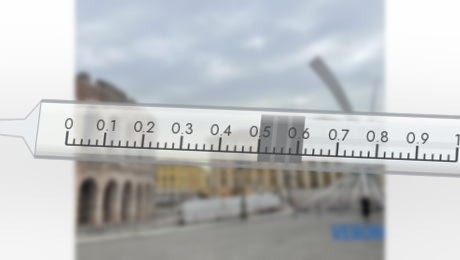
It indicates 0.5 mL
